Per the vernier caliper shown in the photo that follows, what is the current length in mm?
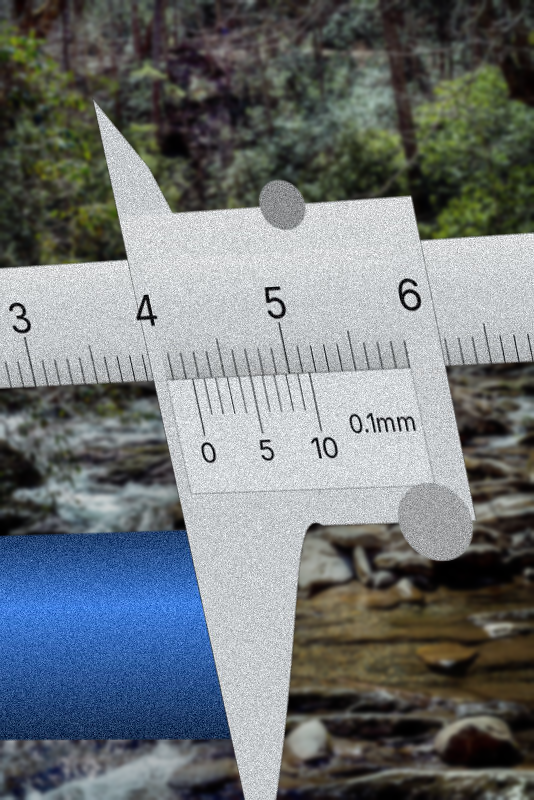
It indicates 42.5 mm
